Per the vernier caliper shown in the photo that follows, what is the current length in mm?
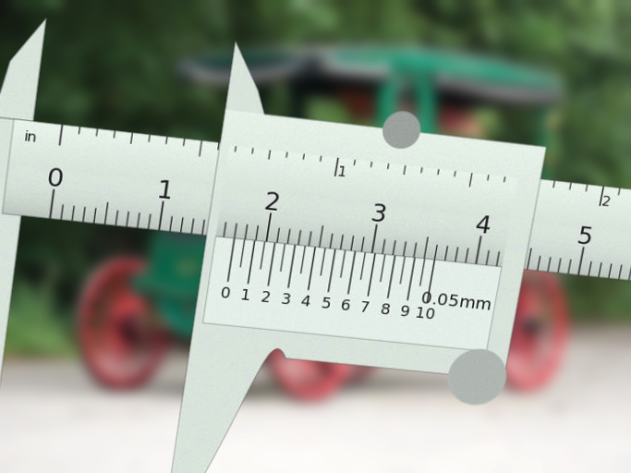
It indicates 17.0 mm
